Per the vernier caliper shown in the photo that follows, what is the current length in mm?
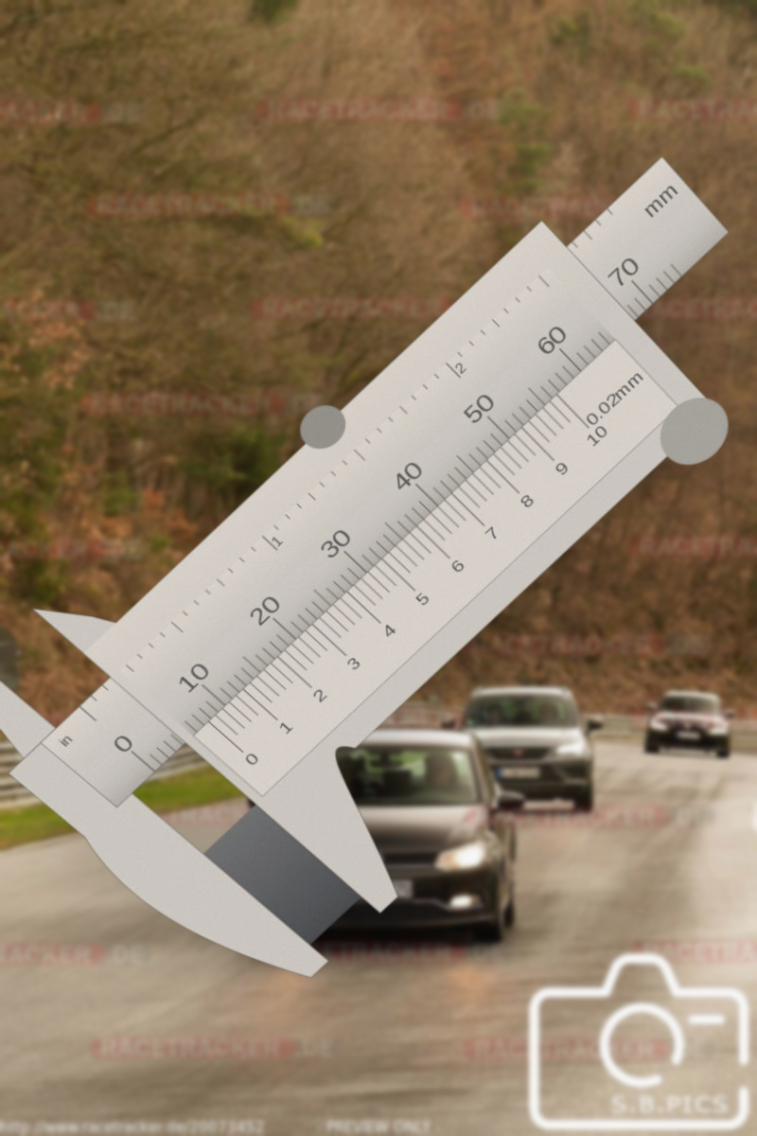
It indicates 7.6 mm
